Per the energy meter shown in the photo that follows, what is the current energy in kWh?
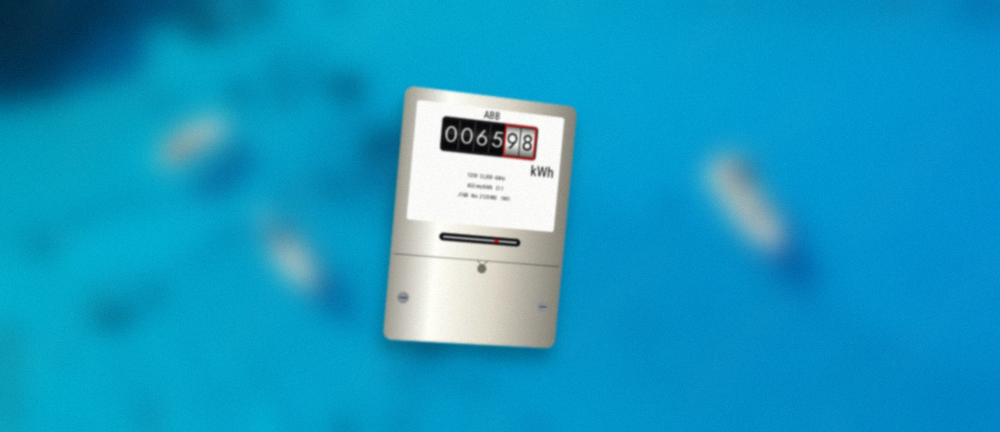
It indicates 65.98 kWh
